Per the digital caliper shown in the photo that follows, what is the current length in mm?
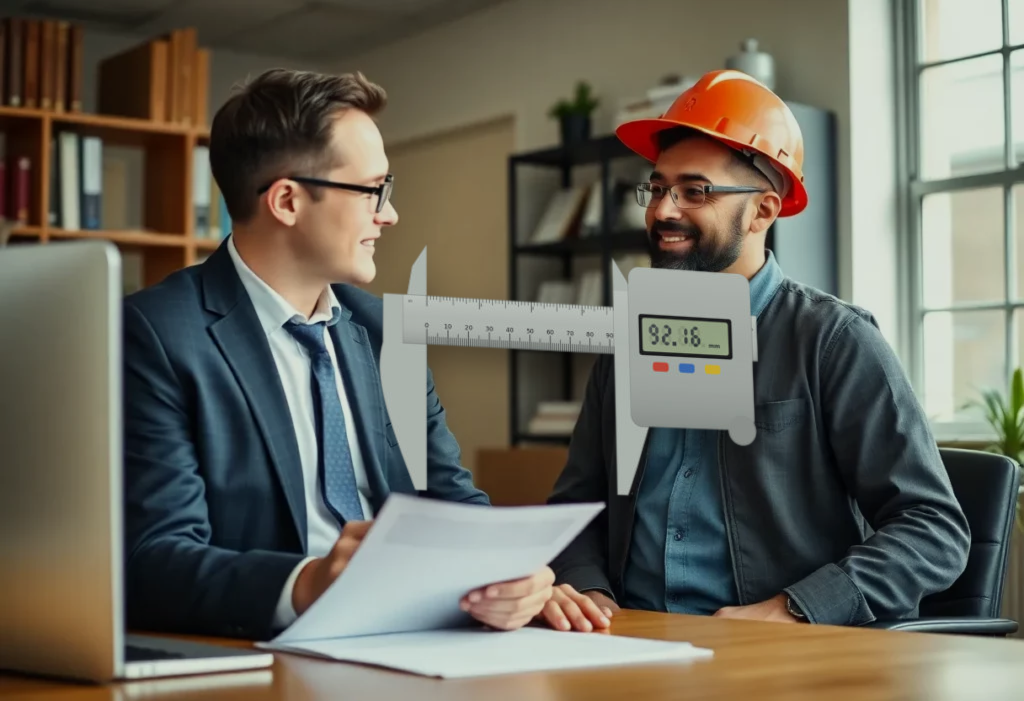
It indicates 92.16 mm
